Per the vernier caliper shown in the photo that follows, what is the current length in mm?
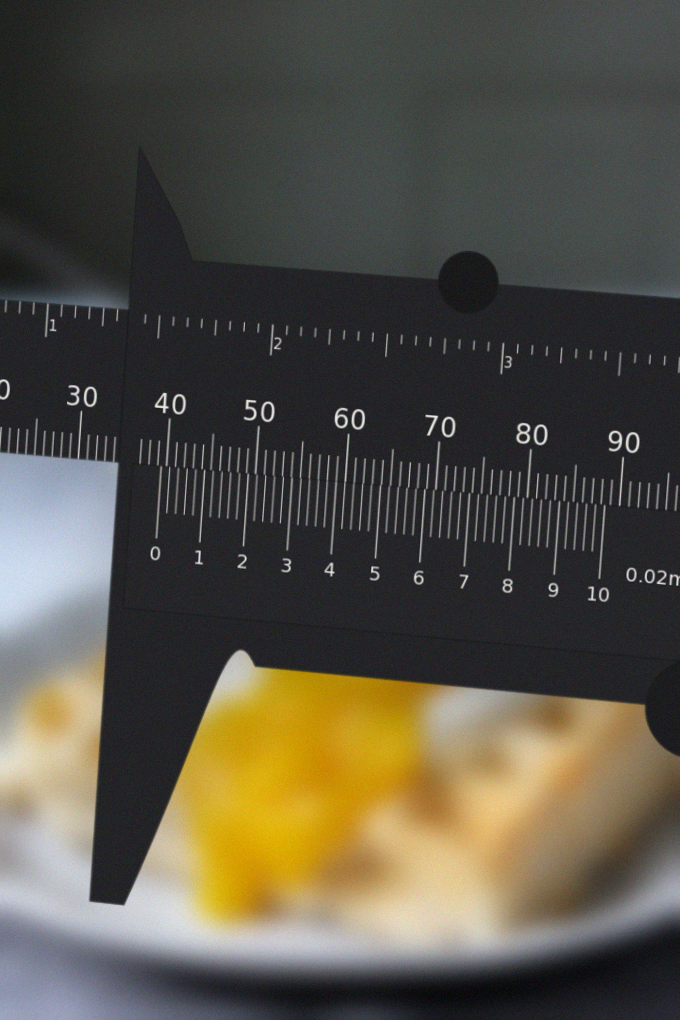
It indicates 39.4 mm
